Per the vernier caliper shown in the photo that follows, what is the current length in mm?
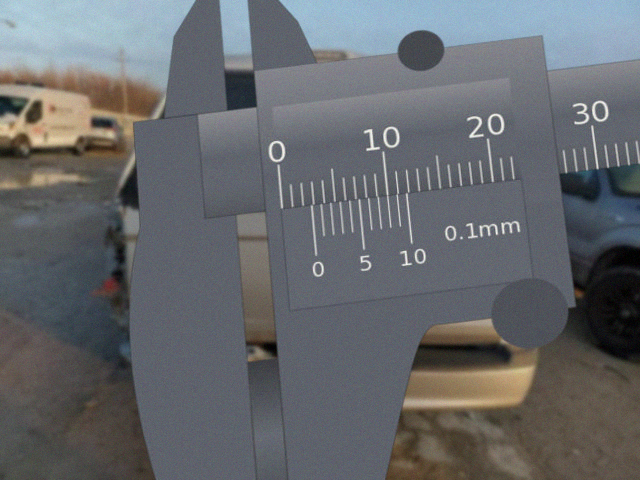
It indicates 2.8 mm
